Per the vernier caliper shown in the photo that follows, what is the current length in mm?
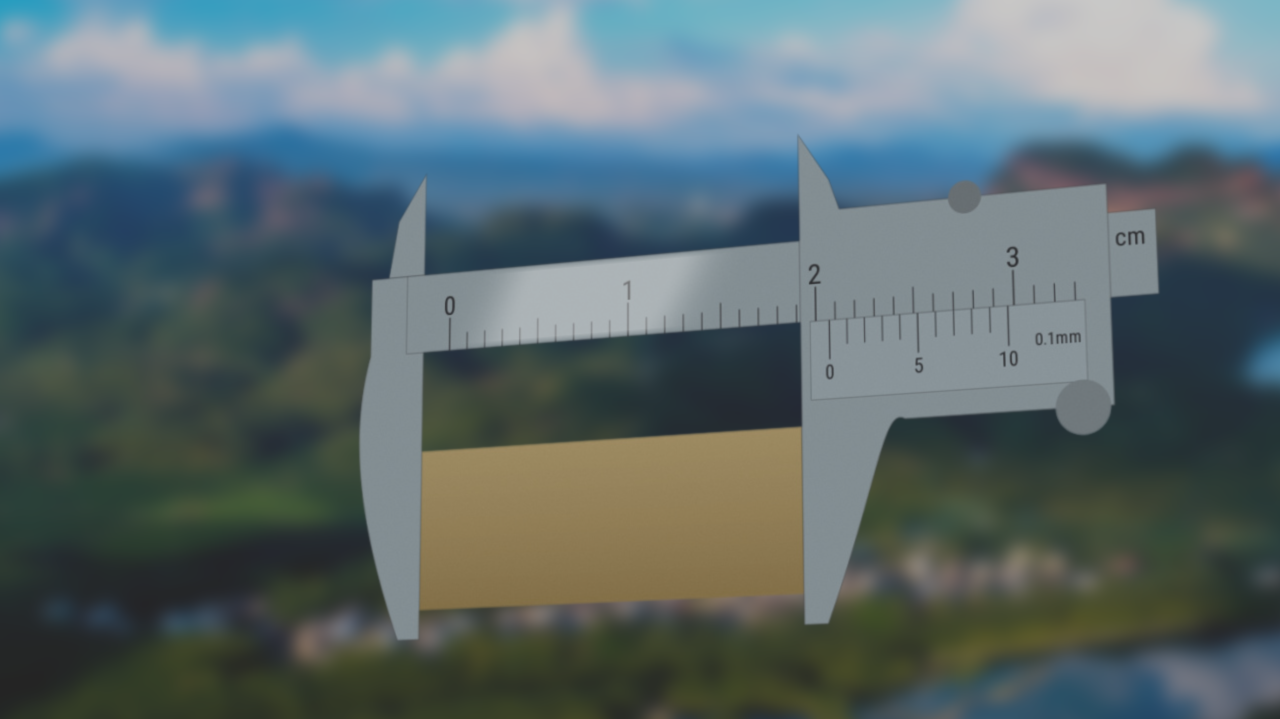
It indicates 20.7 mm
